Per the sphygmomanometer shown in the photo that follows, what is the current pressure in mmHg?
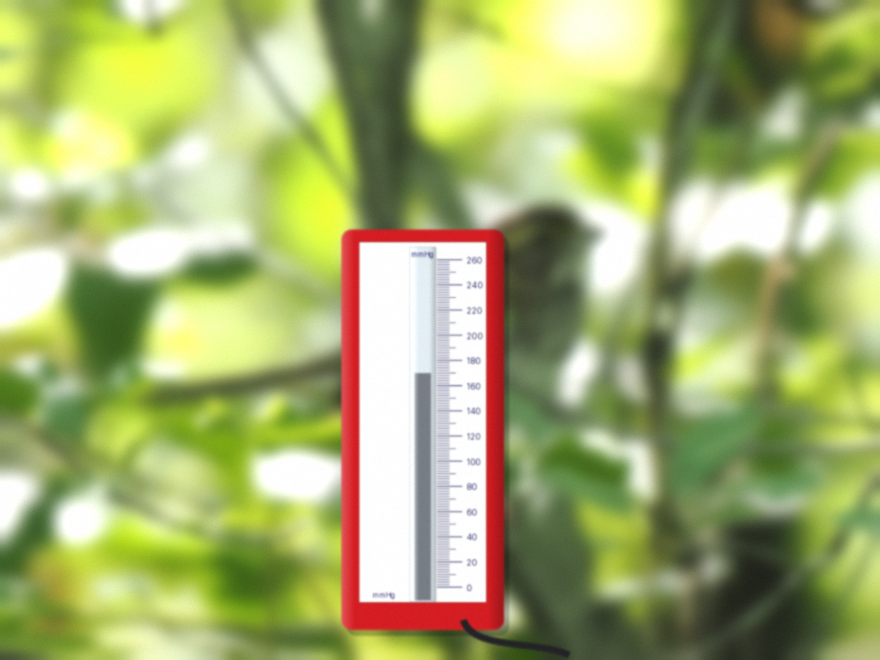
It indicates 170 mmHg
